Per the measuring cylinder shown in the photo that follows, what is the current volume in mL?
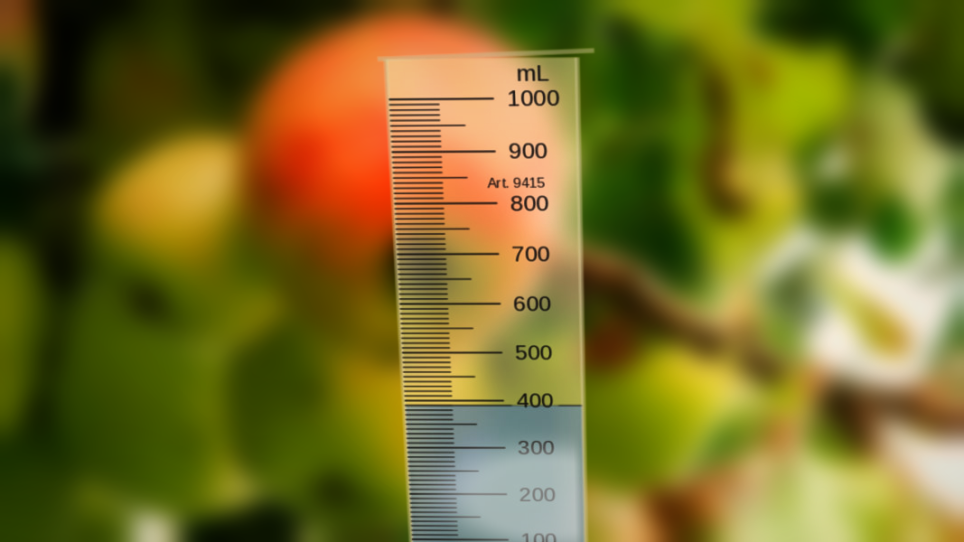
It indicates 390 mL
